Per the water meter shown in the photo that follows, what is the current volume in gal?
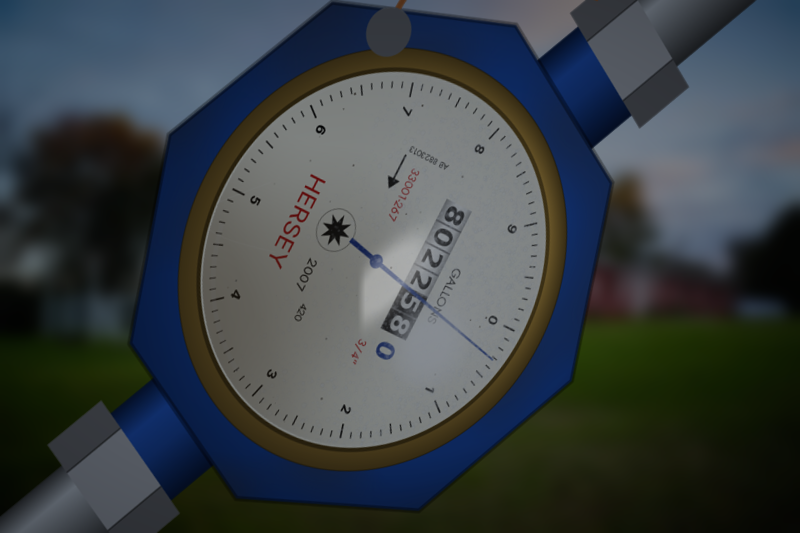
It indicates 8022580.3 gal
